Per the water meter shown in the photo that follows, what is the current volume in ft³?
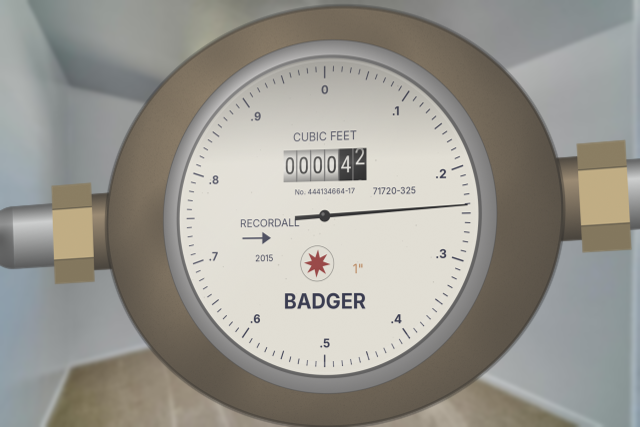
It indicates 42.24 ft³
